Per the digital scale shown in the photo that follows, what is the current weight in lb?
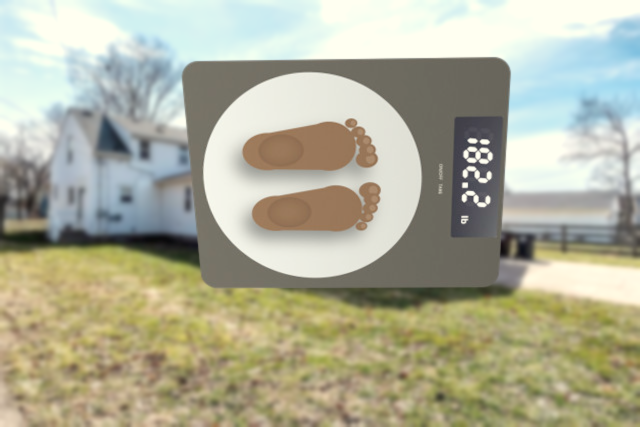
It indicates 182.2 lb
